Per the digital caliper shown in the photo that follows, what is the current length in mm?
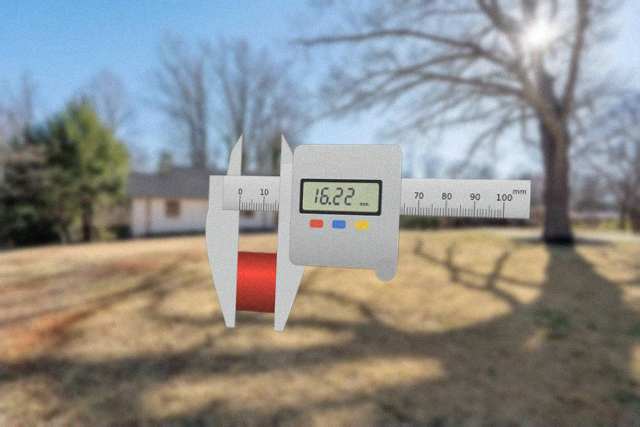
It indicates 16.22 mm
